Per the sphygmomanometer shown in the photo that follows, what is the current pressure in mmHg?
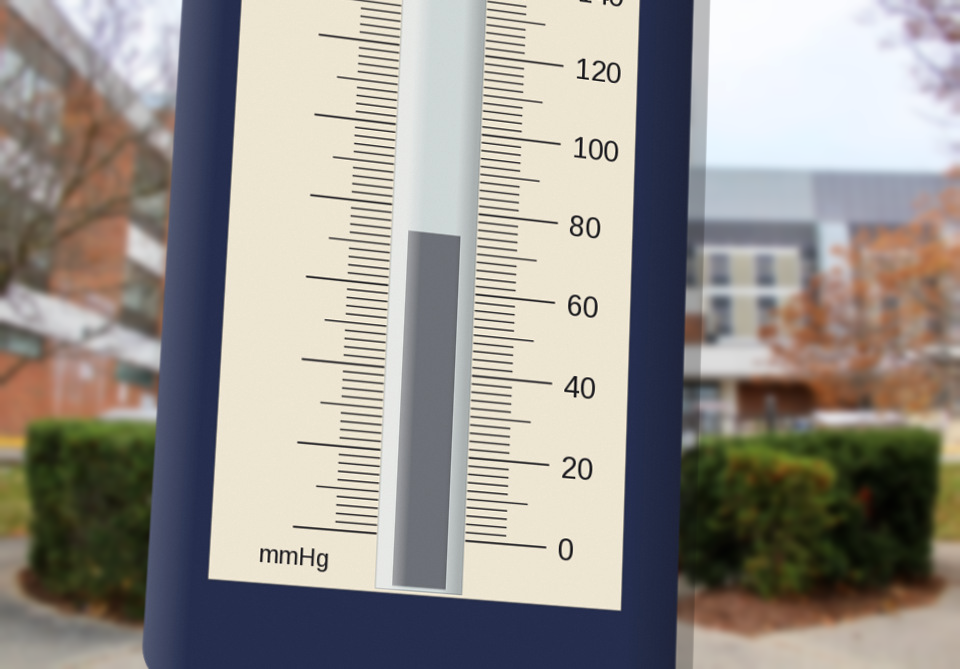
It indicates 74 mmHg
